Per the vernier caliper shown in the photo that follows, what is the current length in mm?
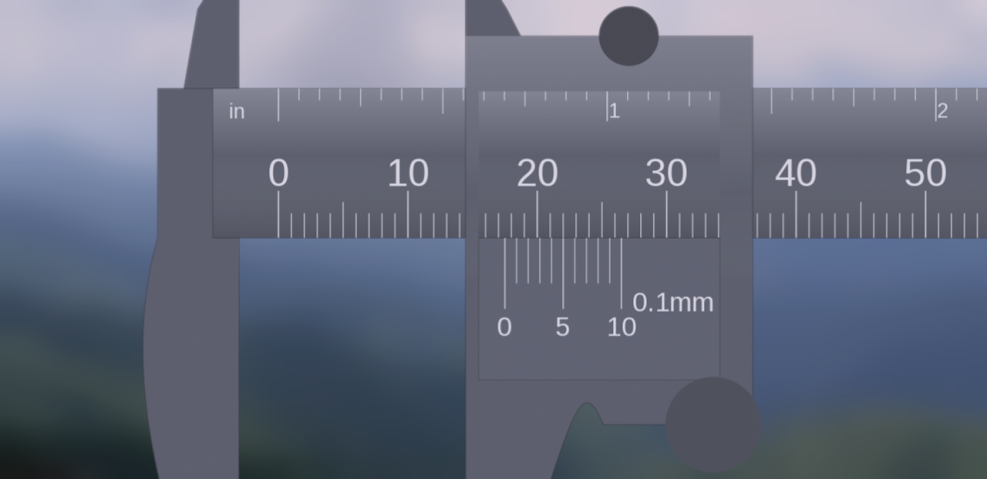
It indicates 17.5 mm
